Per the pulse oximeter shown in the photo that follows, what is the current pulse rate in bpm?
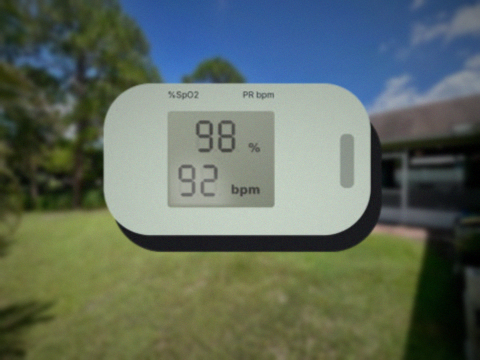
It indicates 92 bpm
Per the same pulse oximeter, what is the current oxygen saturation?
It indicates 98 %
